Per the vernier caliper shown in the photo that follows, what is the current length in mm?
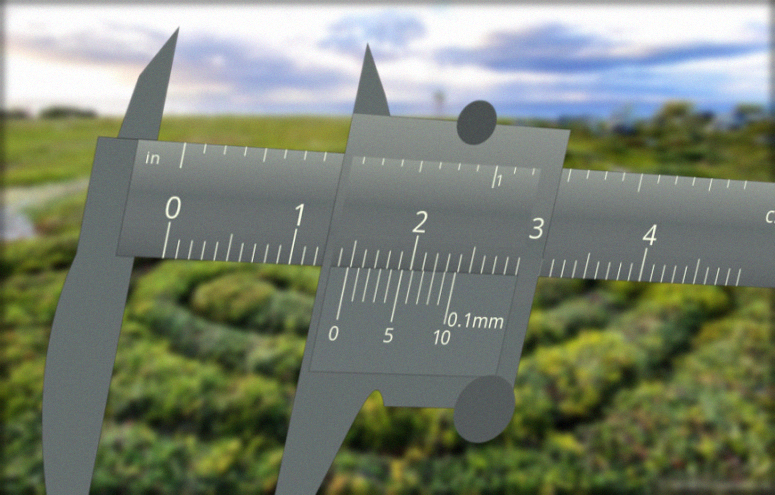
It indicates 14.8 mm
